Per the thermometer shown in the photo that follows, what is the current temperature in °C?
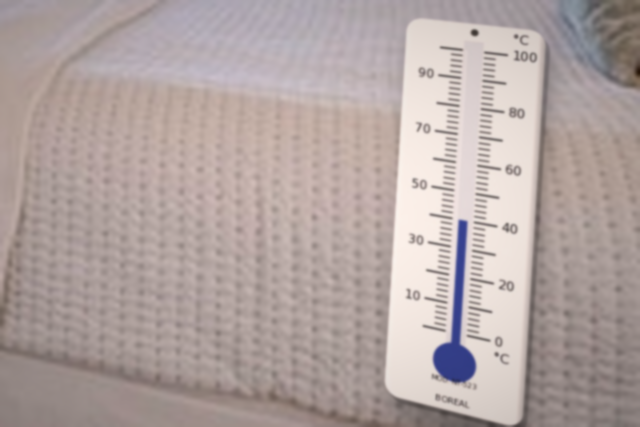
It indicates 40 °C
